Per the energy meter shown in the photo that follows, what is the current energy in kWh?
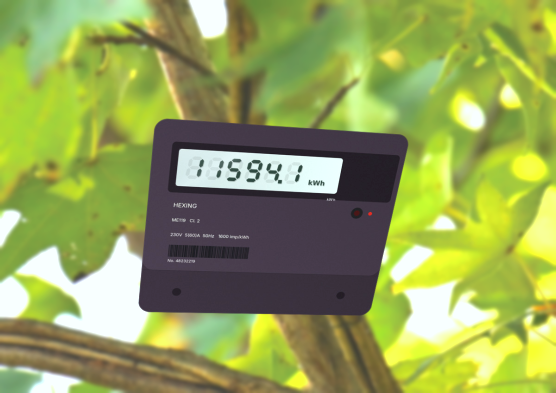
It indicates 11594.1 kWh
